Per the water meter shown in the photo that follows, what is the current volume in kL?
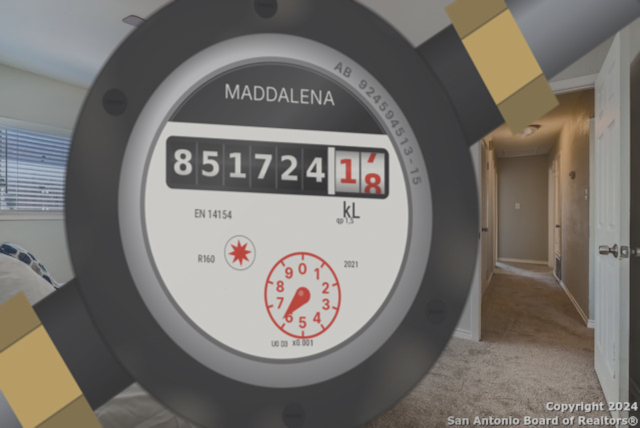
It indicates 851724.176 kL
